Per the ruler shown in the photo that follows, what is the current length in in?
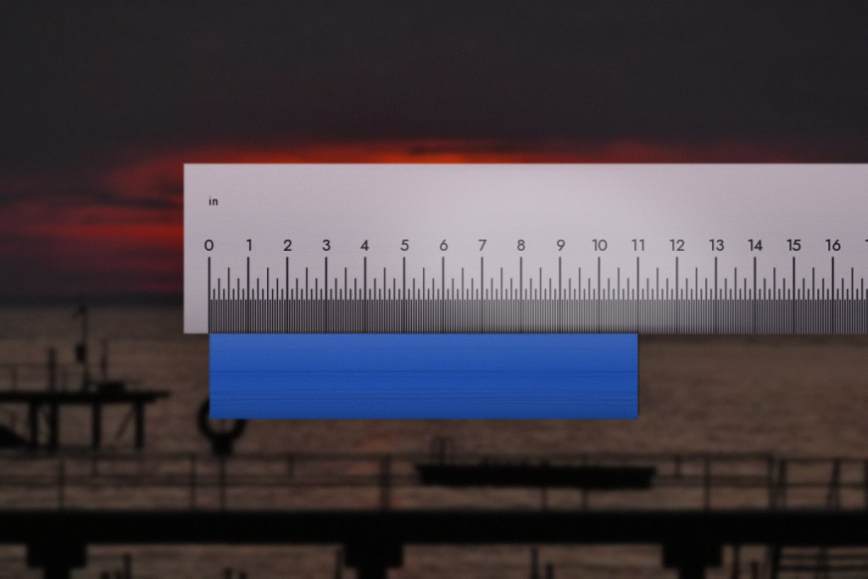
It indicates 11 in
